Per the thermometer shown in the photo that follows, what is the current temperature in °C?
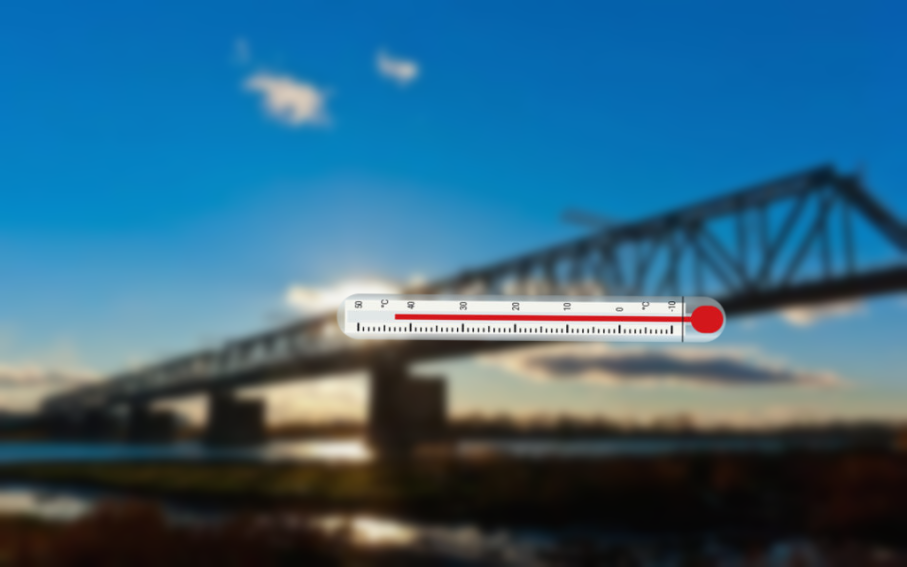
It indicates 43 °C
